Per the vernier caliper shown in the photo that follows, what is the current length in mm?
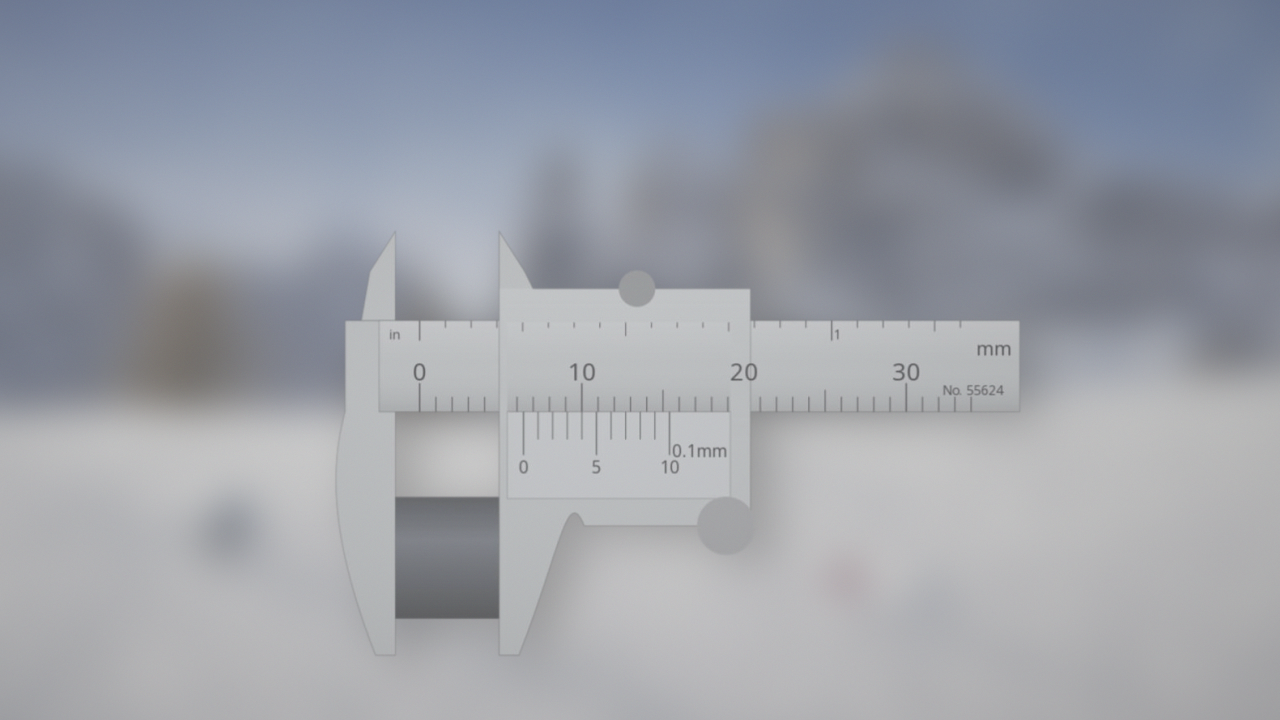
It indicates 6.4 mm
